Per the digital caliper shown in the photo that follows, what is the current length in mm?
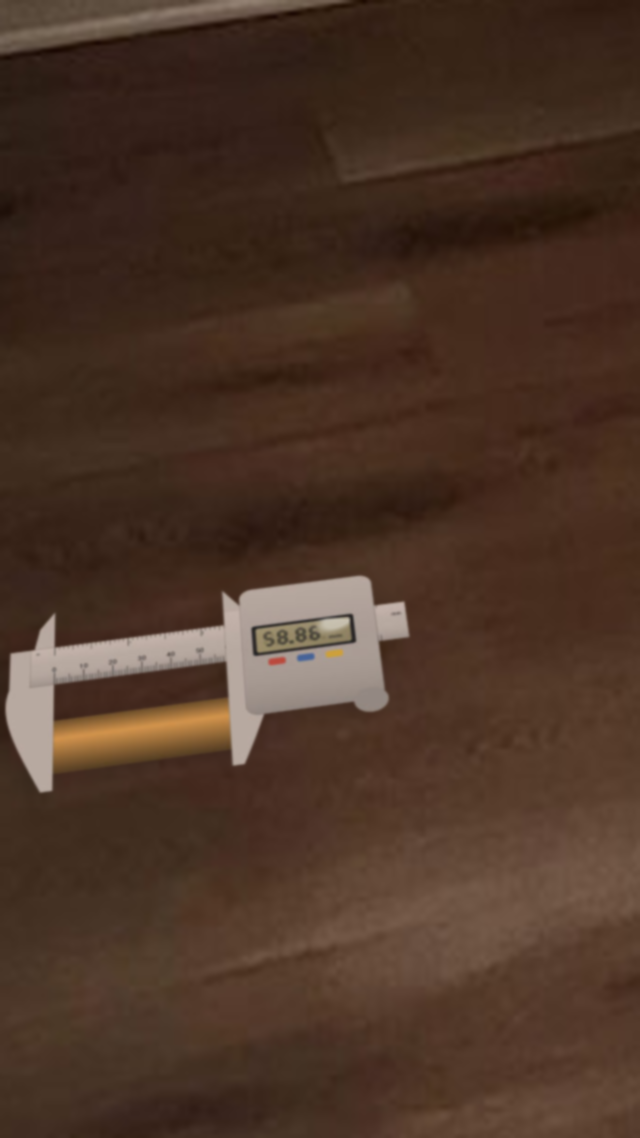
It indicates 58.86 mm
